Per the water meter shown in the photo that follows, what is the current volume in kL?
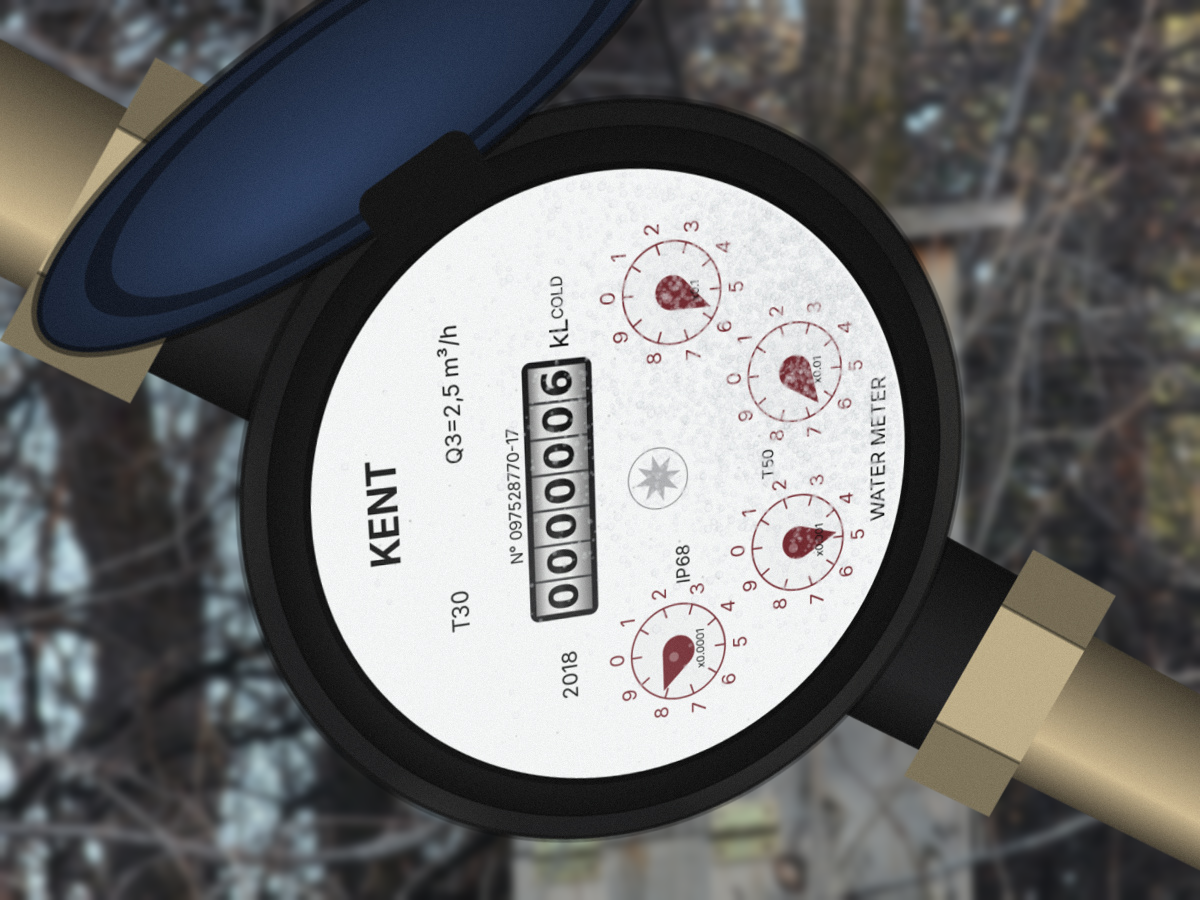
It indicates 6.5648 kL
